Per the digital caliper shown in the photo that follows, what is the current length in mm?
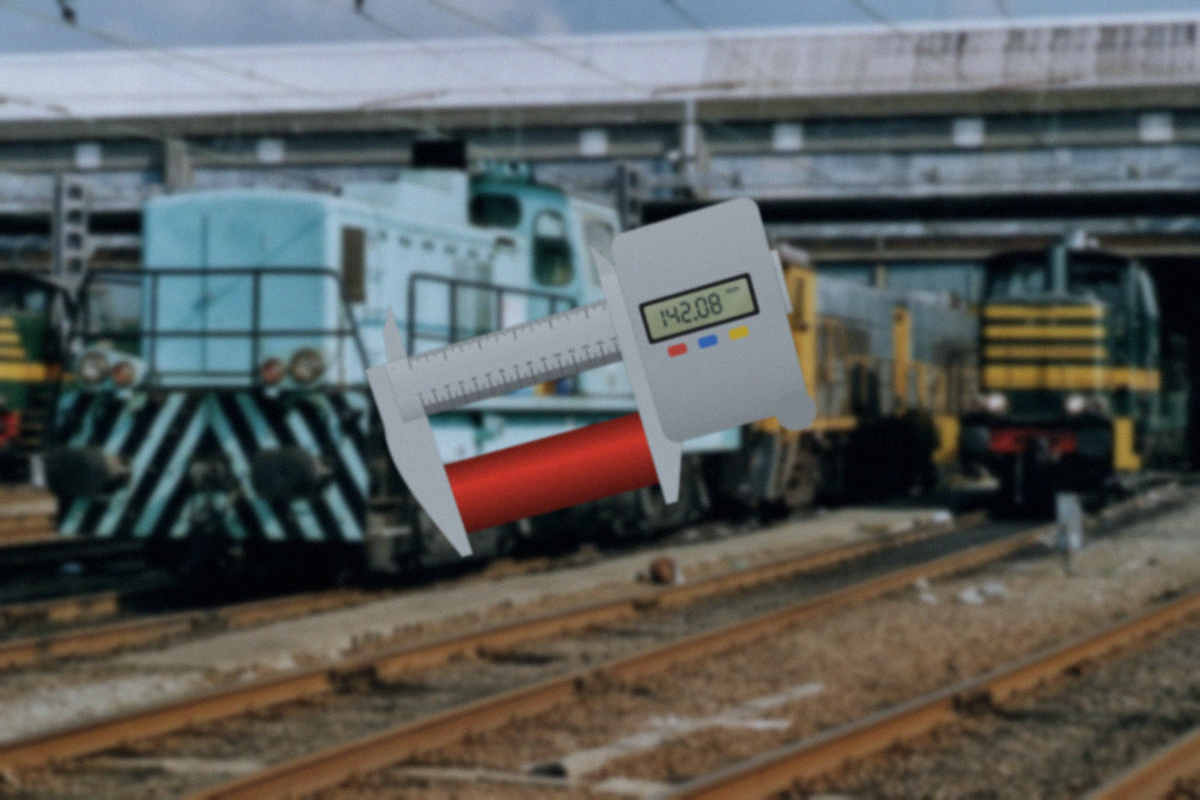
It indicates 142.08 mm
